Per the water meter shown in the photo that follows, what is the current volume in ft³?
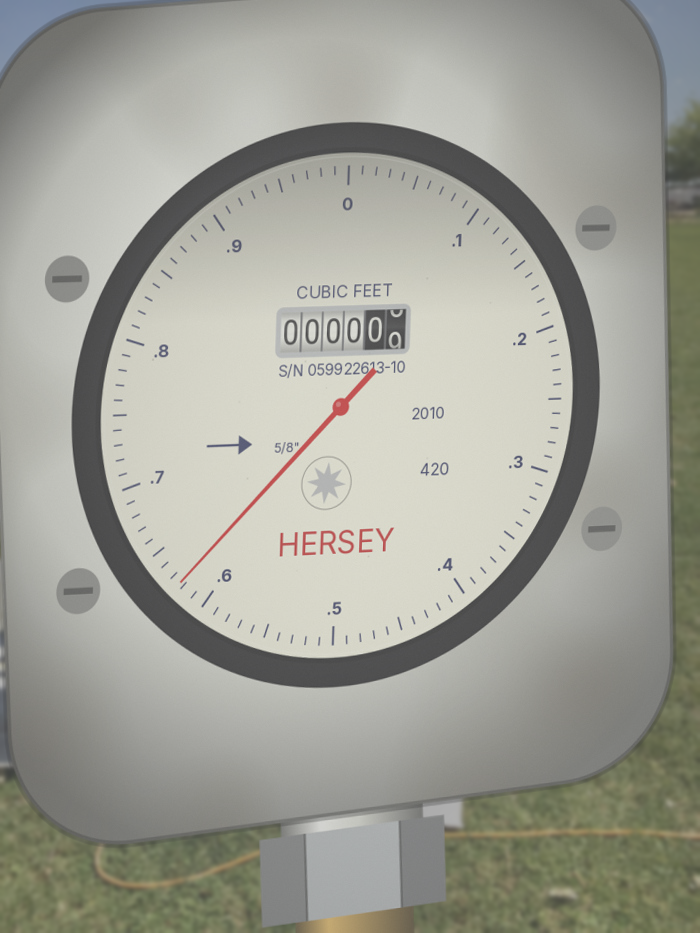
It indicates 8.62 ft³
